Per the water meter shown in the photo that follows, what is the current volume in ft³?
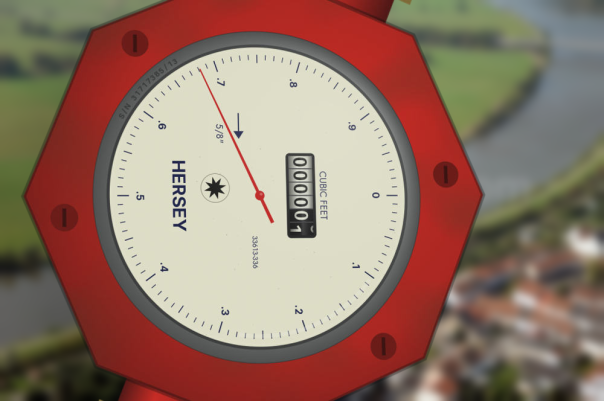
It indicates 0.68 ft³
